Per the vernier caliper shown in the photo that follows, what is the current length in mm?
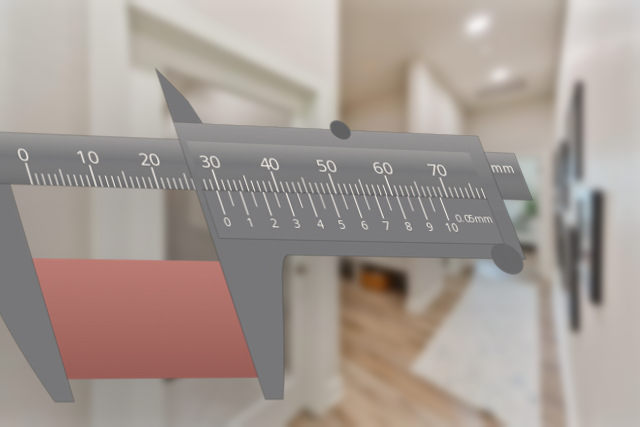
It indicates 29.6 mm
